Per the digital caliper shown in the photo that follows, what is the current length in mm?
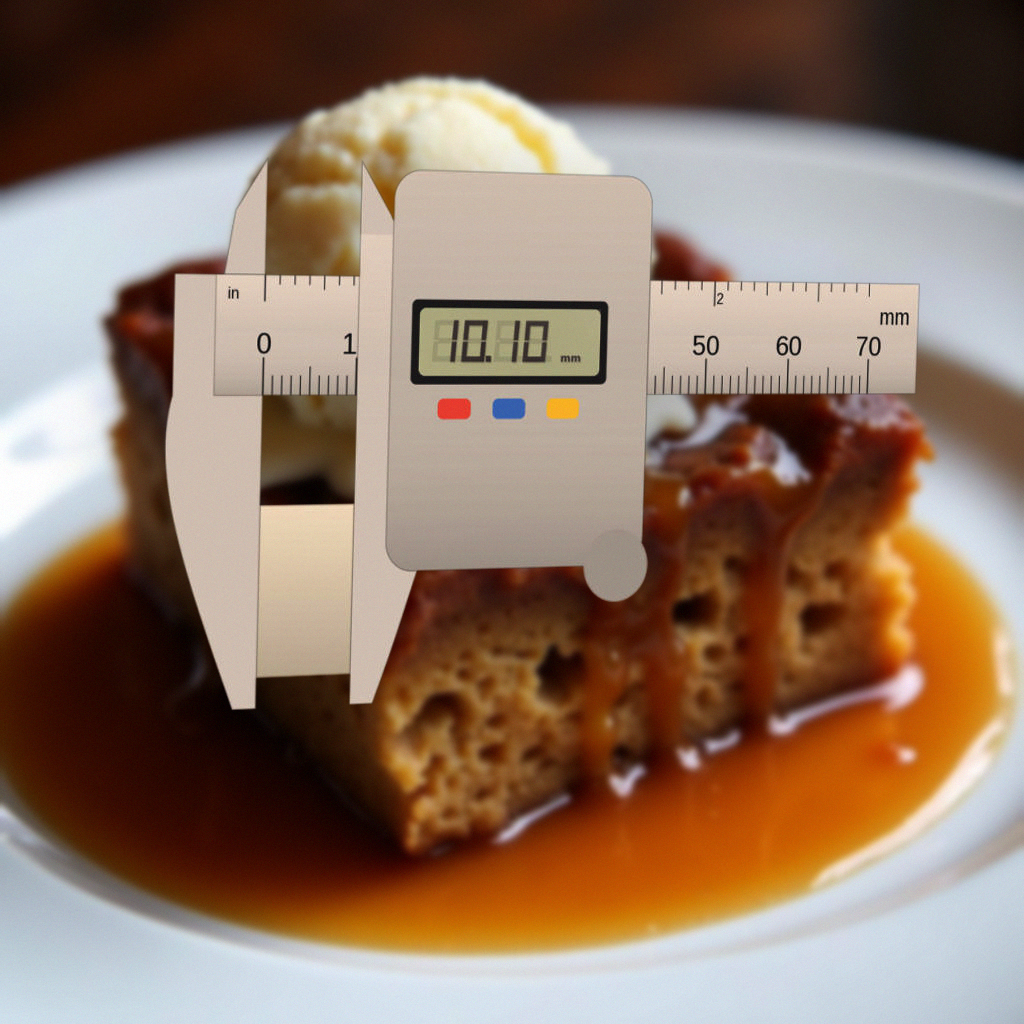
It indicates 10.10 mm
